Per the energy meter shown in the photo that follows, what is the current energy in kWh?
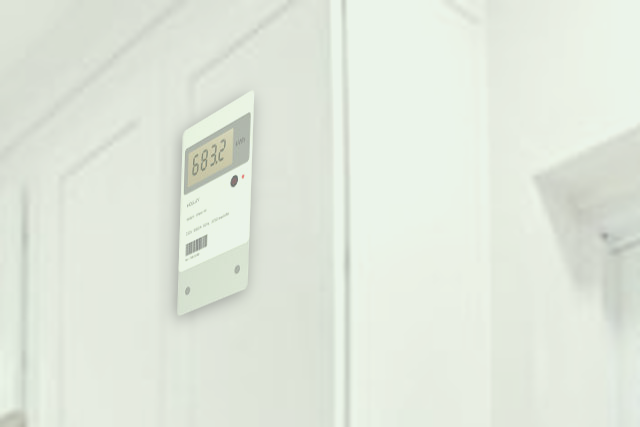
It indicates 683.2 kWh
